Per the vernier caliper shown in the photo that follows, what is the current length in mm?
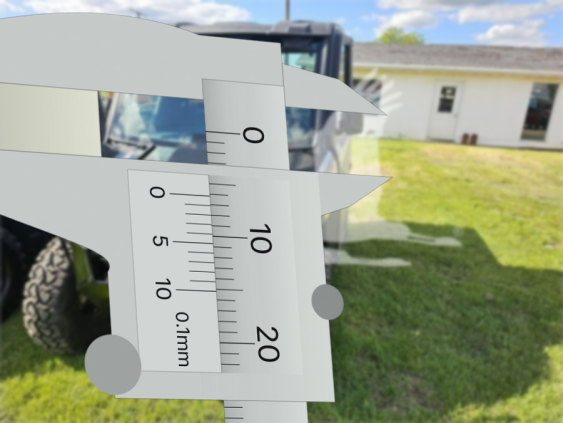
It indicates 6.2 mm
